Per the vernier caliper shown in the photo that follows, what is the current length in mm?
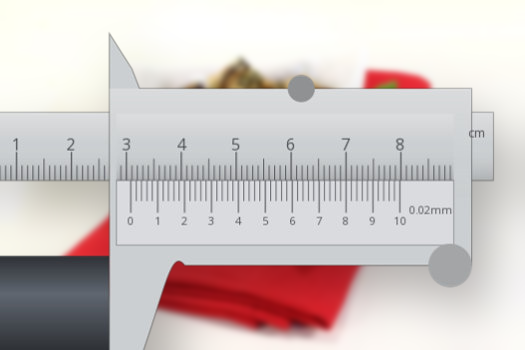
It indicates 30.8 mm
